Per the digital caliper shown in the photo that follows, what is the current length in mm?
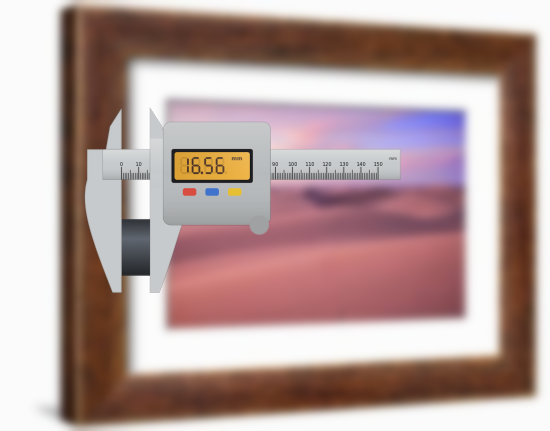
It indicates 16.56 mm
